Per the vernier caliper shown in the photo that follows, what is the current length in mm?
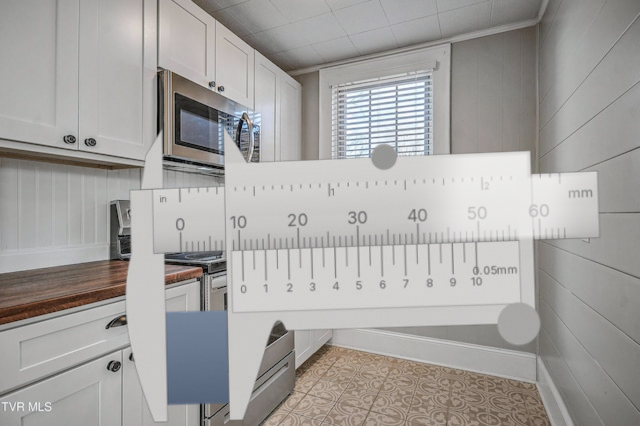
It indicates 10.5 mm
